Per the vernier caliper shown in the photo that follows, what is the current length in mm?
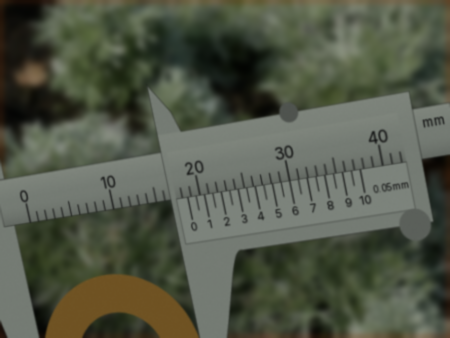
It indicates 18.6 mm
